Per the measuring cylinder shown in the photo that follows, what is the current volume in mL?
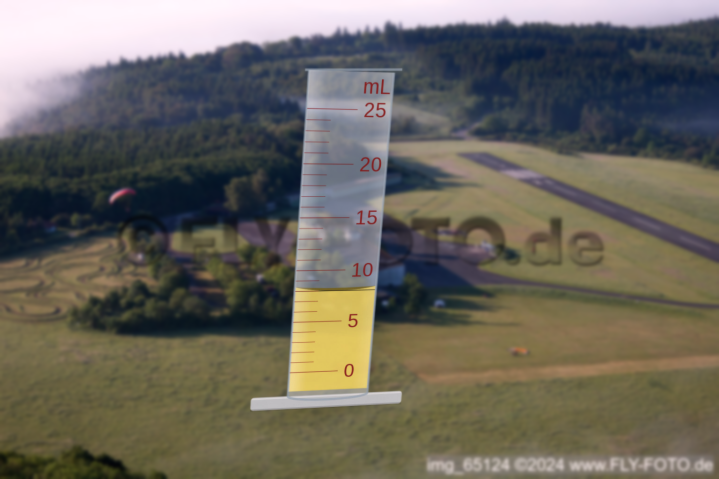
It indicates 8 mL
